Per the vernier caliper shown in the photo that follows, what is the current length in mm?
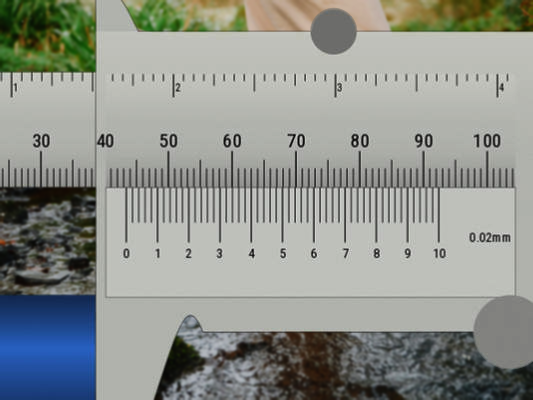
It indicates 43.4 mm
